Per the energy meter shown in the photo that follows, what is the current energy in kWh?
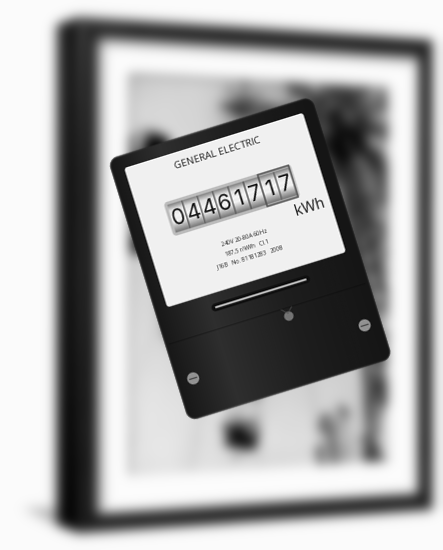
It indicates 44617.17 kWh
